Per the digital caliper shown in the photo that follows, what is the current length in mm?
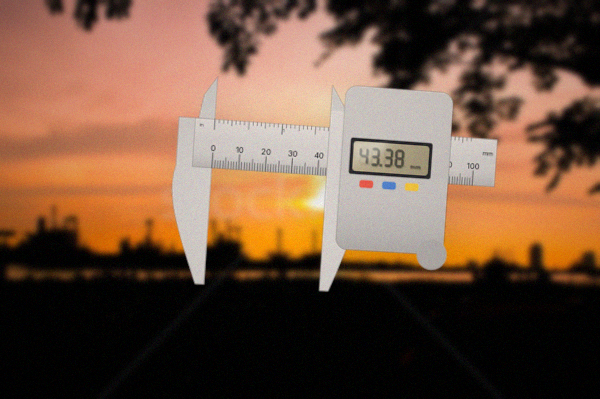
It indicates 43.38 mm
